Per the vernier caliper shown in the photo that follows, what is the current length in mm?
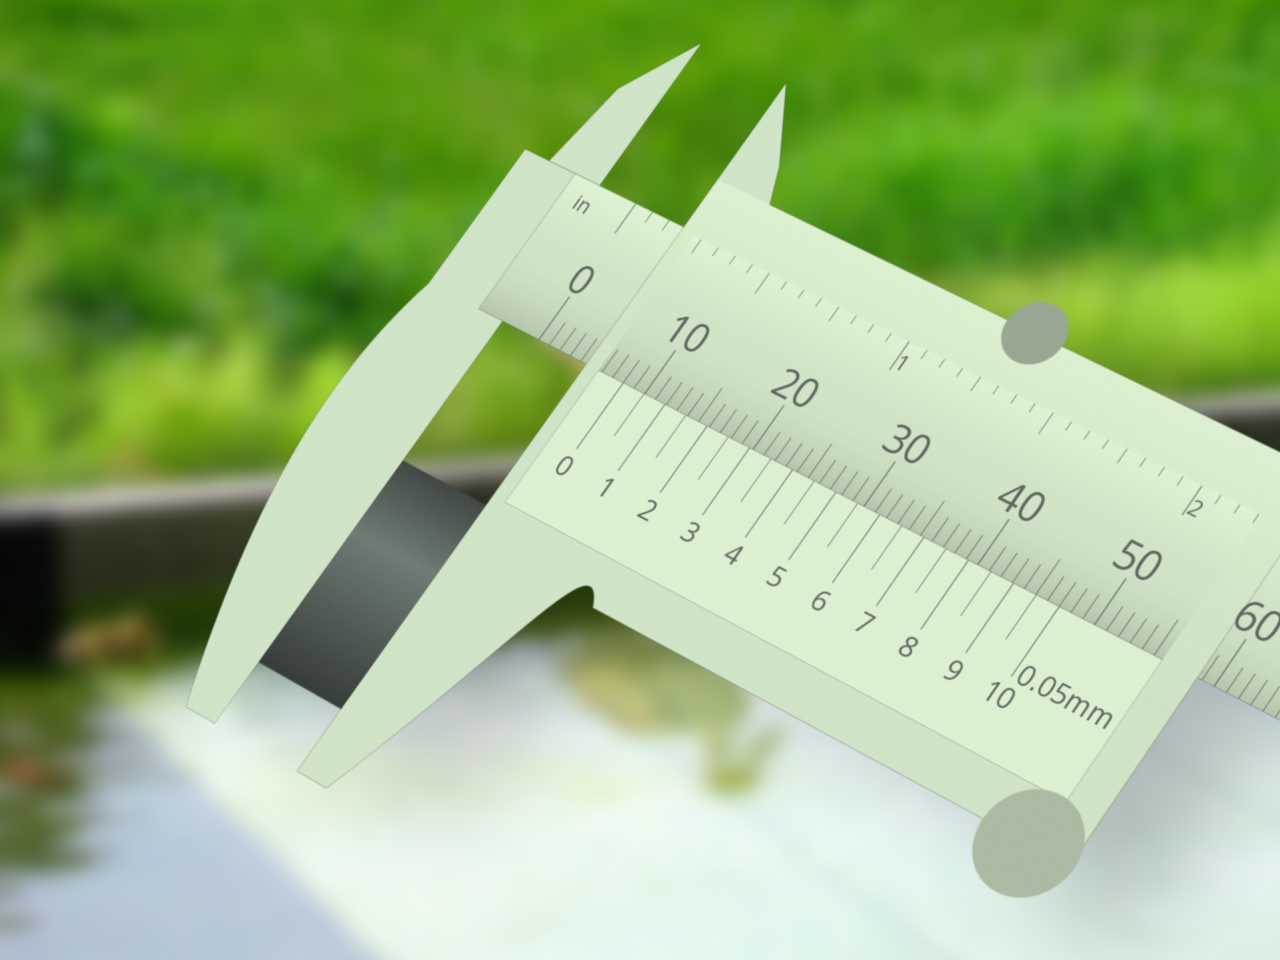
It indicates 8.0 mm
